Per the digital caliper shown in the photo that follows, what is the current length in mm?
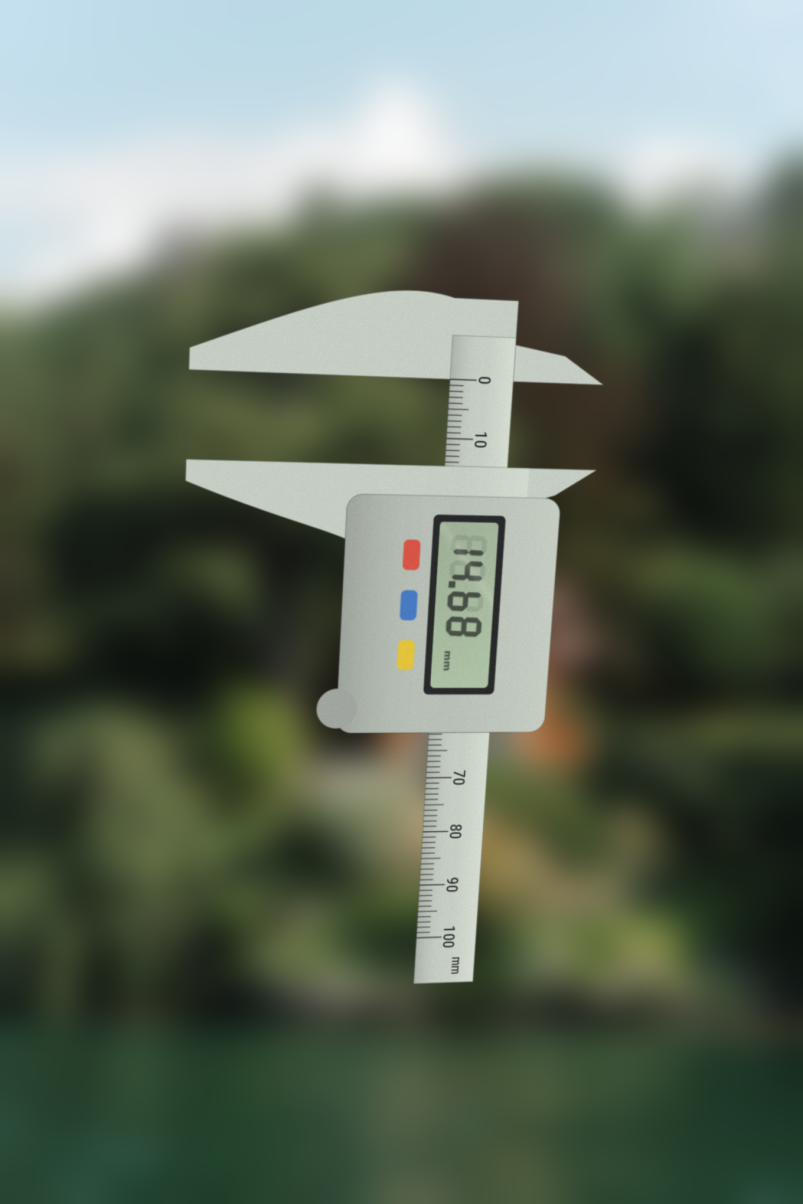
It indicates 14.68 mm
